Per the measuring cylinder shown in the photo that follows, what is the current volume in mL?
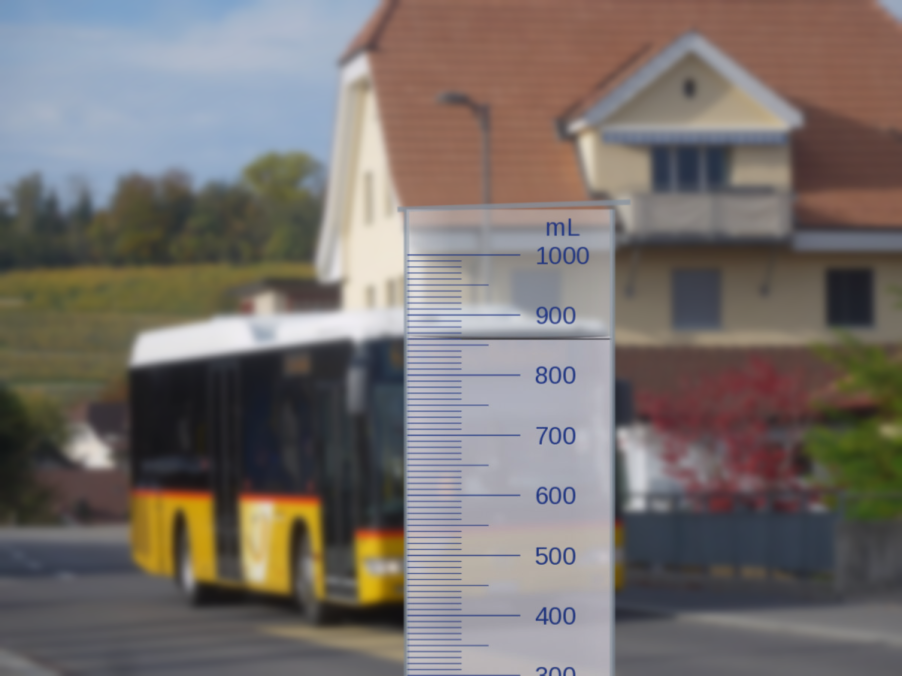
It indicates 860 mL
